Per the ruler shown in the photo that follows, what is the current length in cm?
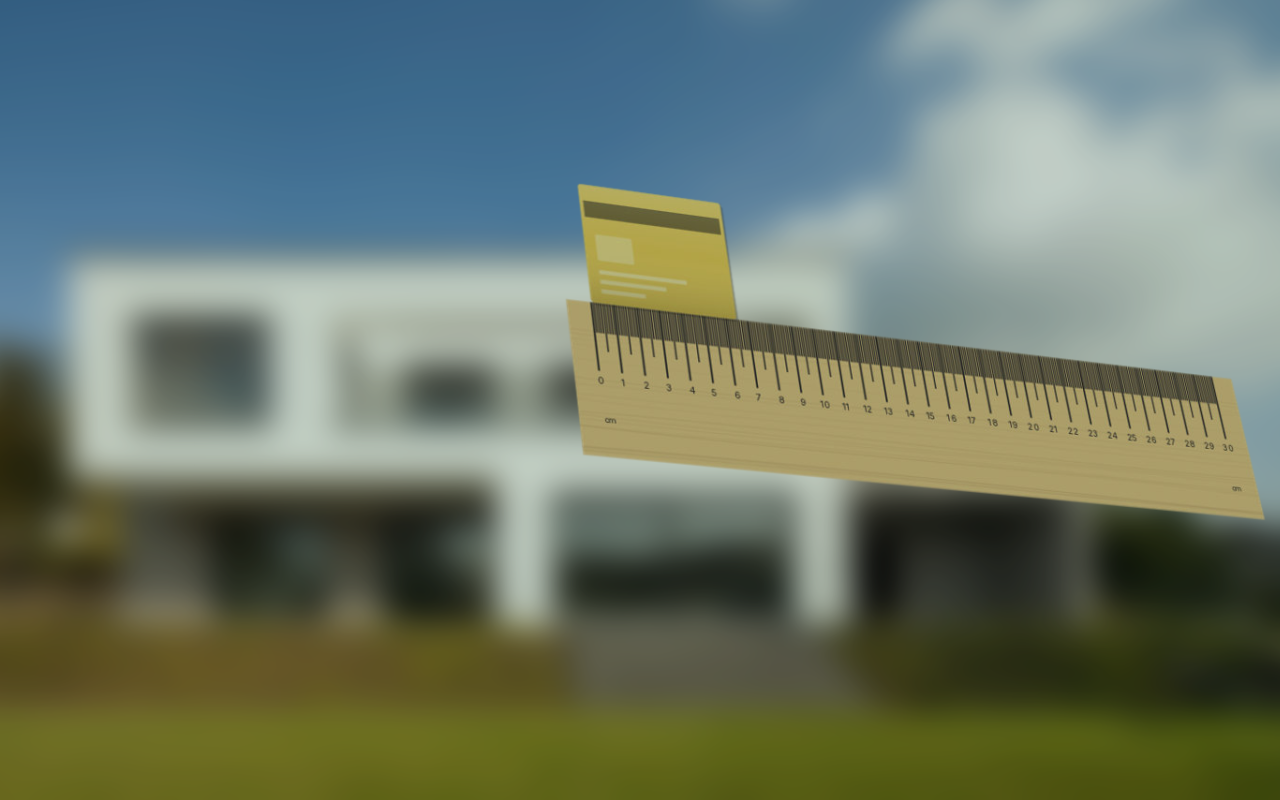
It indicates 6.5 cm
